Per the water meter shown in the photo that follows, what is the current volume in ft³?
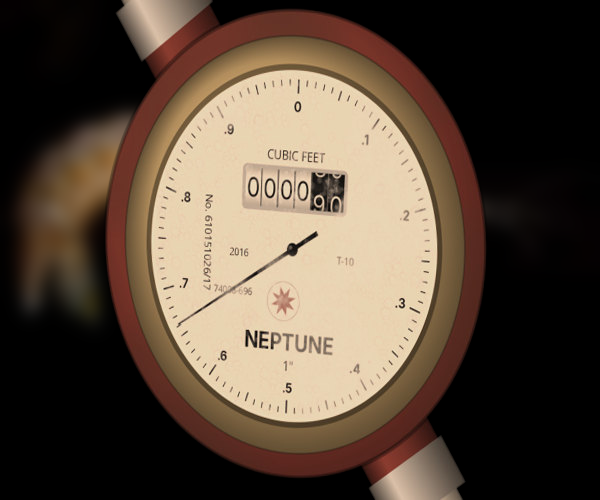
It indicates 89.66 ft³
